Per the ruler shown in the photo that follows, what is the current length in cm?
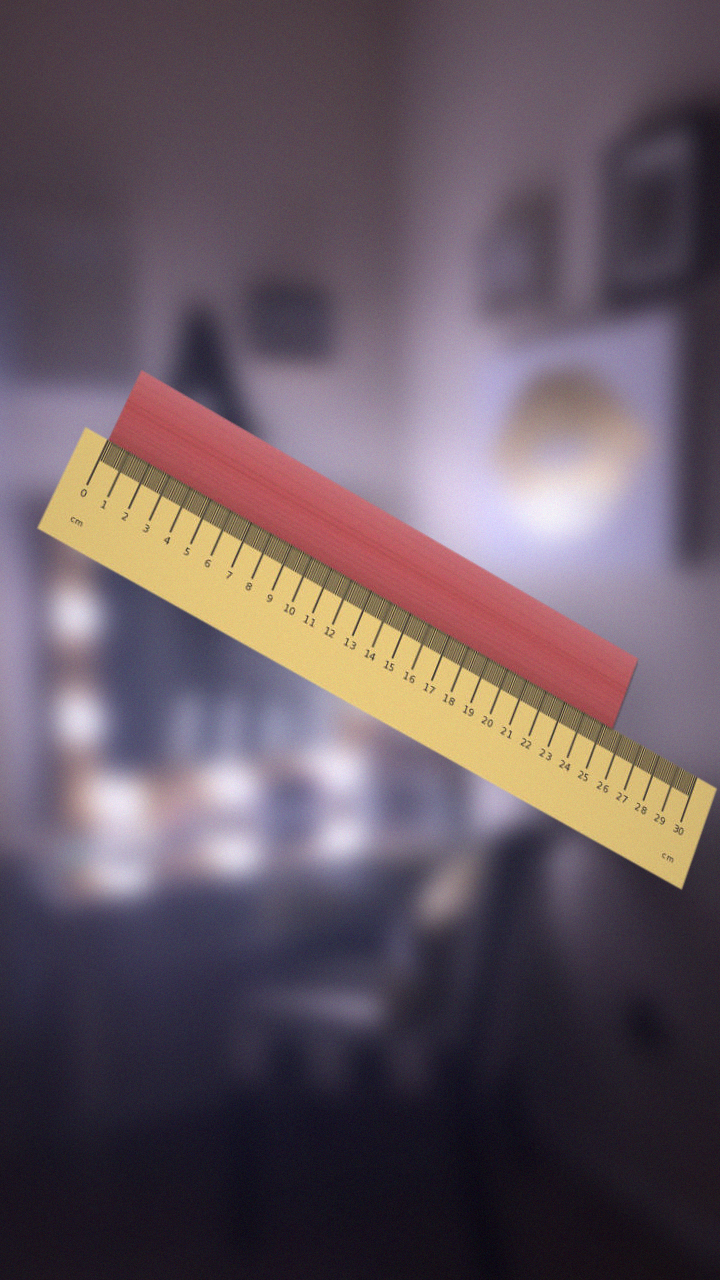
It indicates 25.5 cm
